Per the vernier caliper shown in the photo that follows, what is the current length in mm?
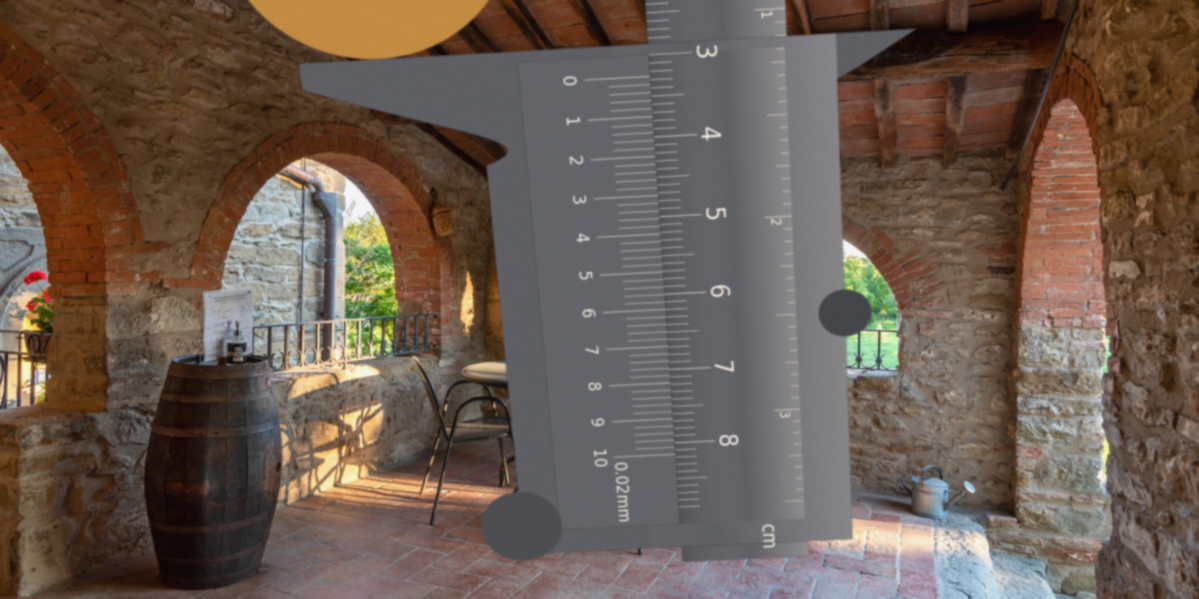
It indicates 32.6 mm
